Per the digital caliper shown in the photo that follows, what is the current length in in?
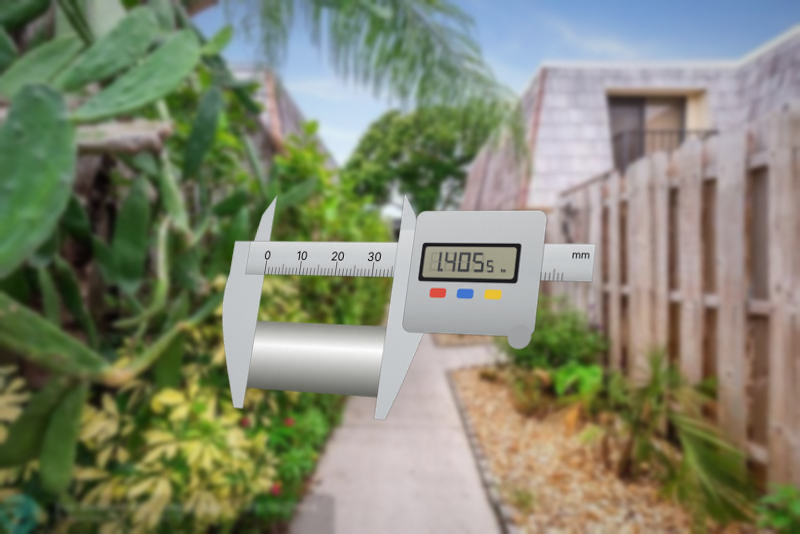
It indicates 1.4055 in
